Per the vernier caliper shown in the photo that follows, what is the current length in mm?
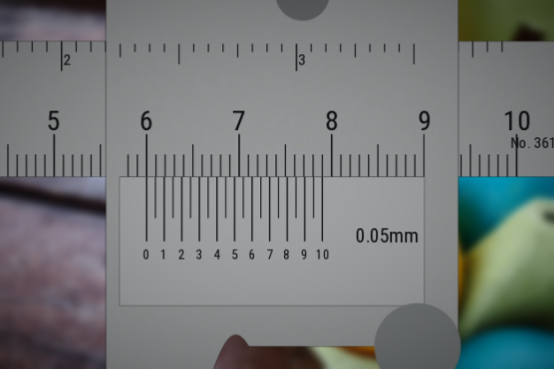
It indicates 60.0 mm
